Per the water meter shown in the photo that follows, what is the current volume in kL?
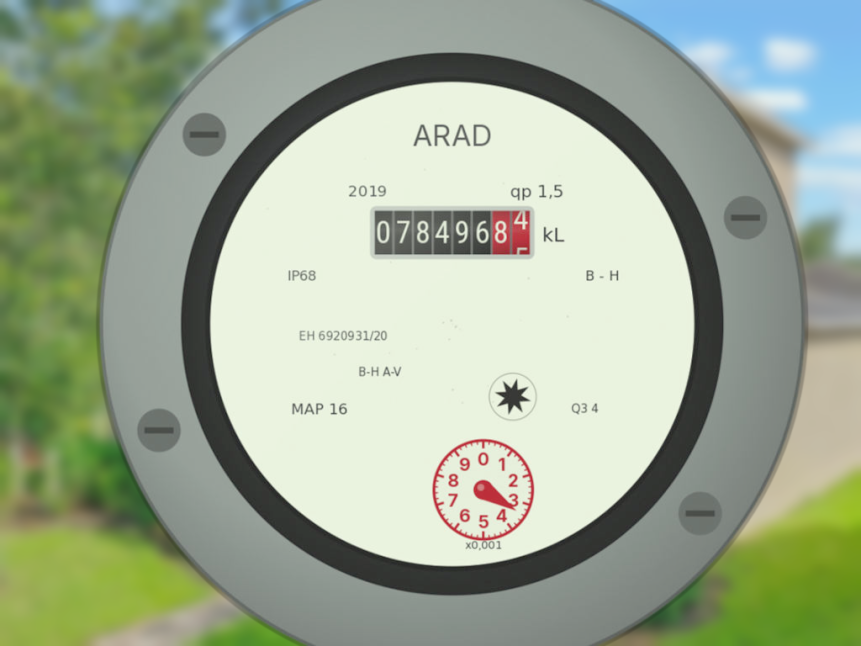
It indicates 78496.843 kL
